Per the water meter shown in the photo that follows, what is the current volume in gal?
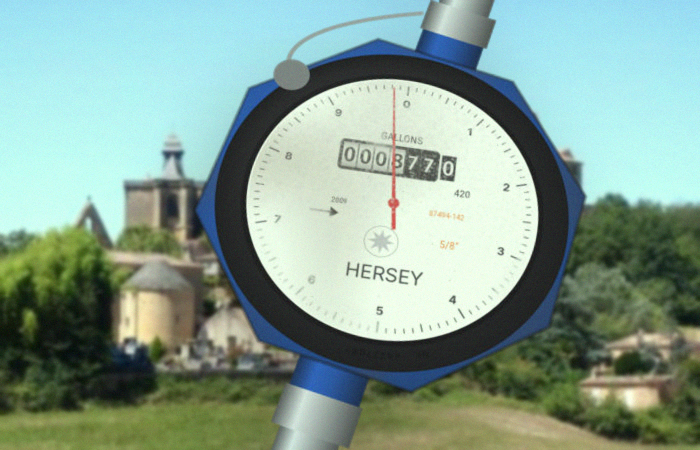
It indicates 8769.8 gal
